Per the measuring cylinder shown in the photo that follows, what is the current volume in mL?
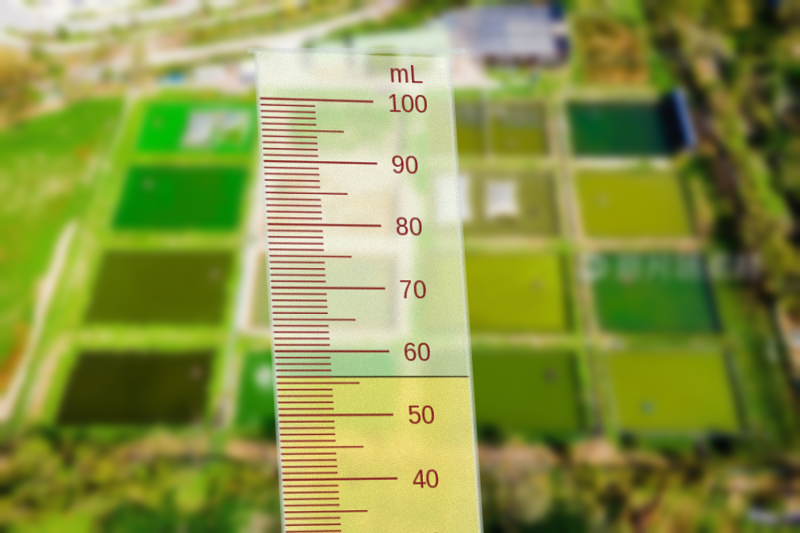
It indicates 56 mL
